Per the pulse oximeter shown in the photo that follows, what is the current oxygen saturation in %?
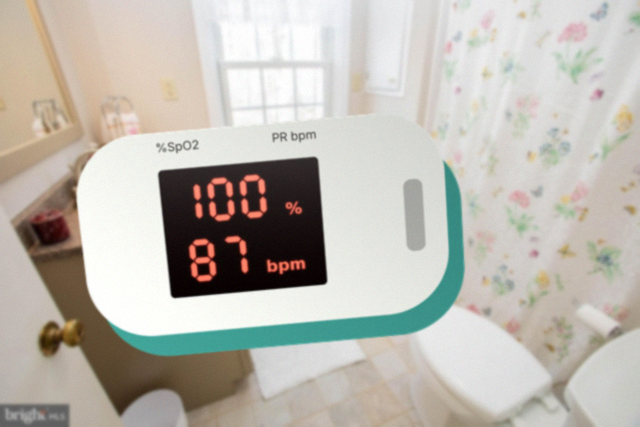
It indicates 100 %
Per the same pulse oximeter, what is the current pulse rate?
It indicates 87 bpm
